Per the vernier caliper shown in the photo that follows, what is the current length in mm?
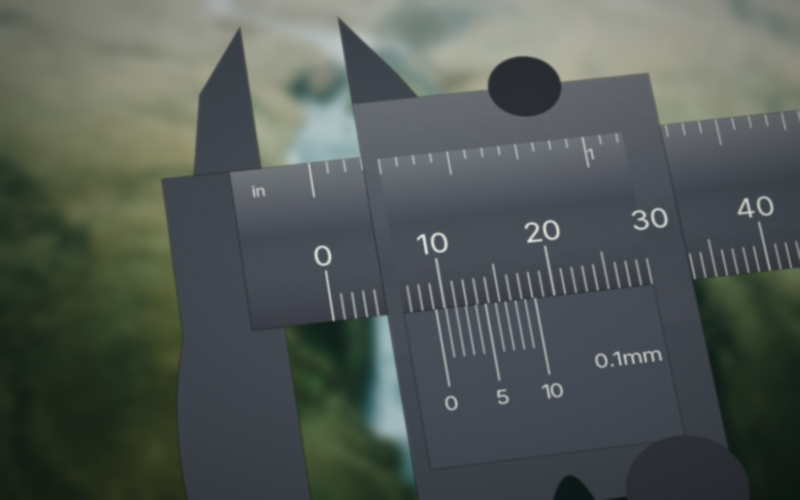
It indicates 9.2 mm
